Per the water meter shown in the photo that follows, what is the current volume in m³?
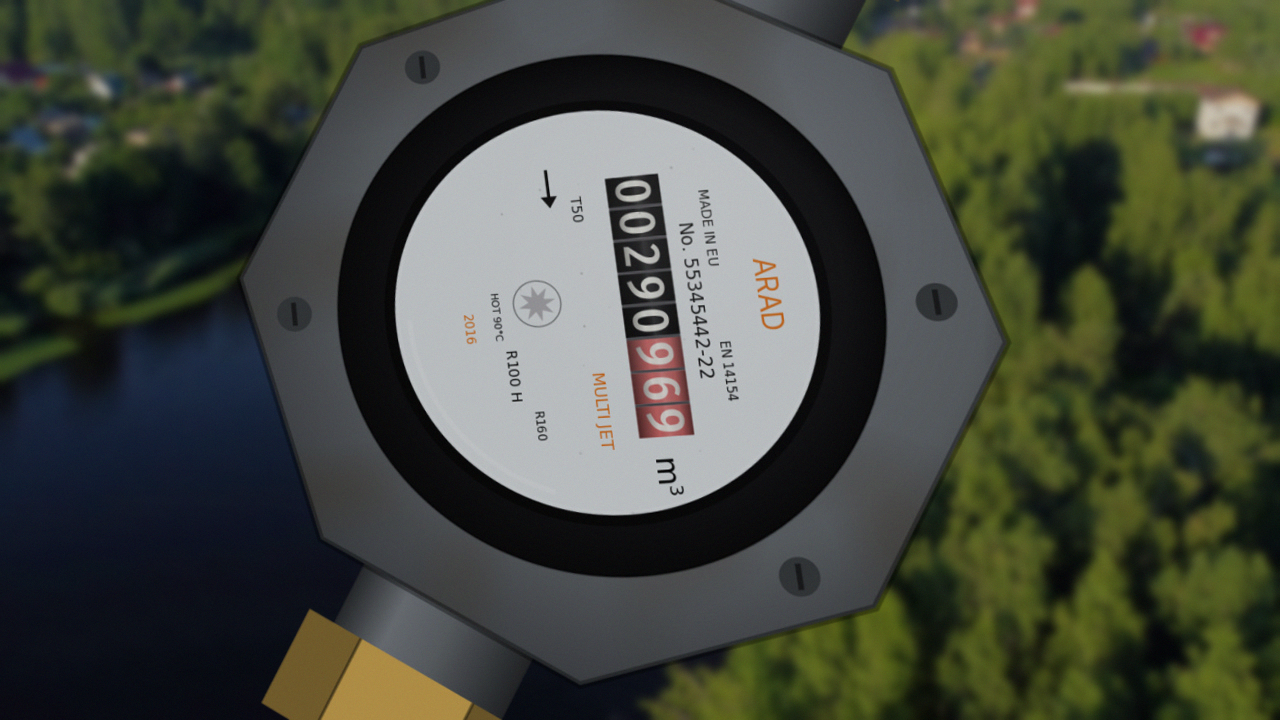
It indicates 290.969 m³
